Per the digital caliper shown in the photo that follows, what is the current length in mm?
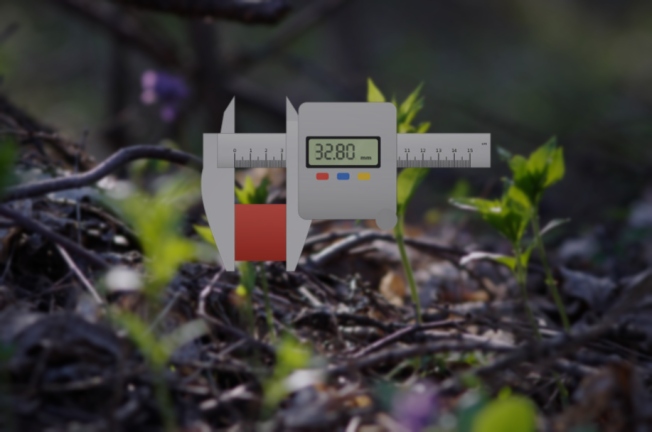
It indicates 32.80 mm
